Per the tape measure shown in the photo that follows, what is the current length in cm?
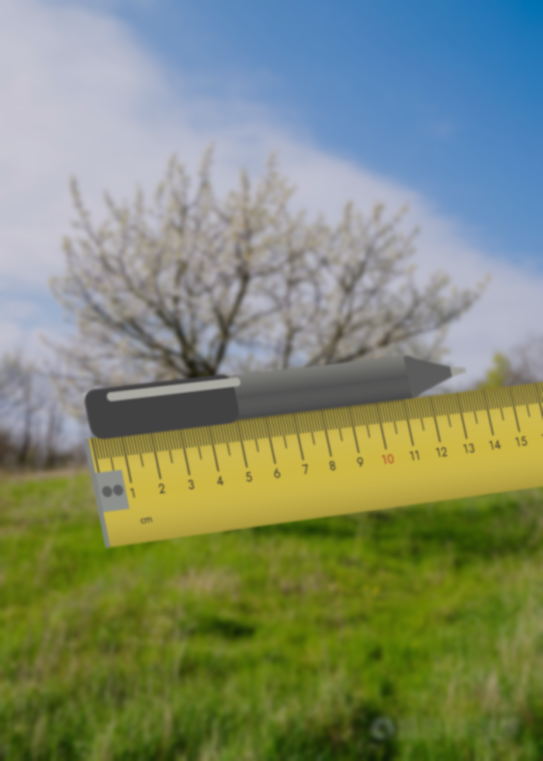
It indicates 13.5 cm
